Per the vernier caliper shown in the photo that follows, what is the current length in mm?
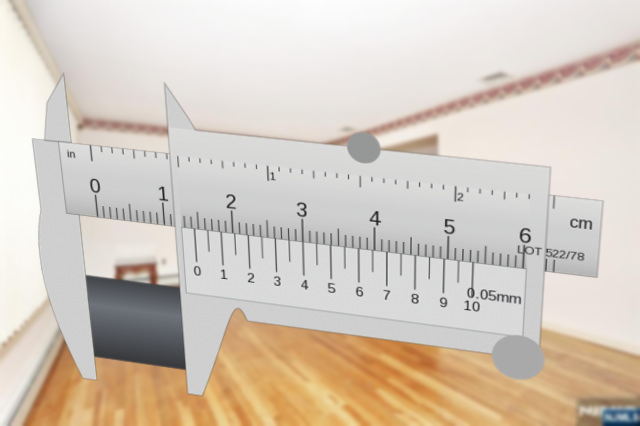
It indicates 14.4 mm
